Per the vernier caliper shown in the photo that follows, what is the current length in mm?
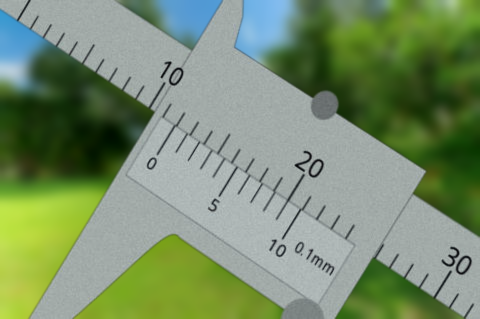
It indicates 11.9 mm
